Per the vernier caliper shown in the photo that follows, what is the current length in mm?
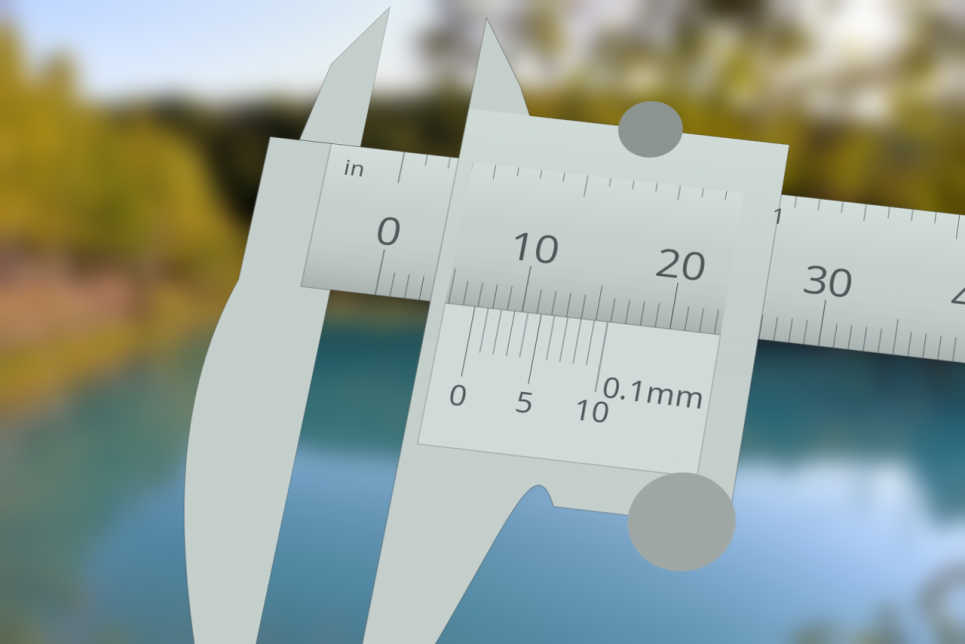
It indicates 6.8 mm
